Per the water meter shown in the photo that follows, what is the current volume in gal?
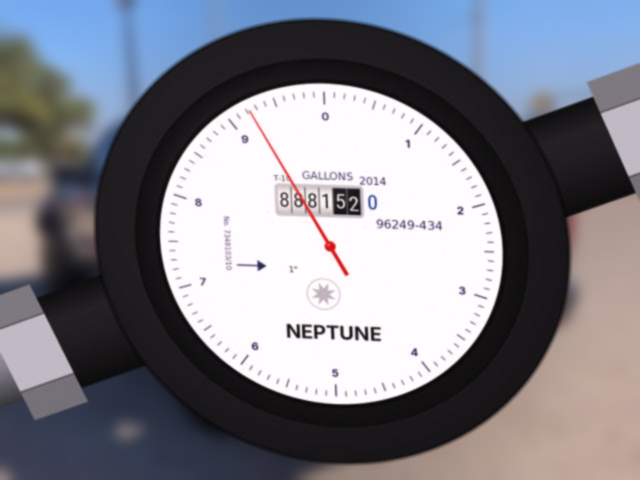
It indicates 8881519.2 gal
